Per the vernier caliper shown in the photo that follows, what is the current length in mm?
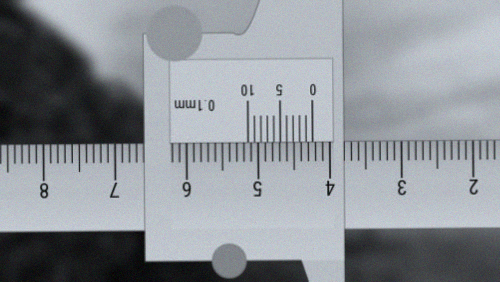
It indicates 42.4 mm
